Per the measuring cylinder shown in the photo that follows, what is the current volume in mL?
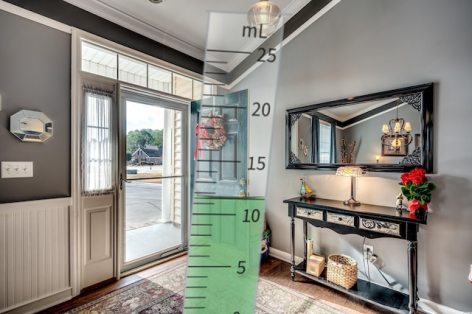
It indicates 11.5 mL
